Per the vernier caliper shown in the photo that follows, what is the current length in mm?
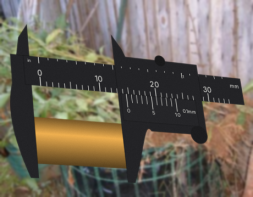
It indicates 14.6 mm
